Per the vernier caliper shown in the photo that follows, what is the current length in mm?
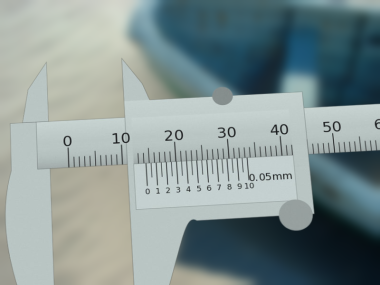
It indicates 14.4 mm
